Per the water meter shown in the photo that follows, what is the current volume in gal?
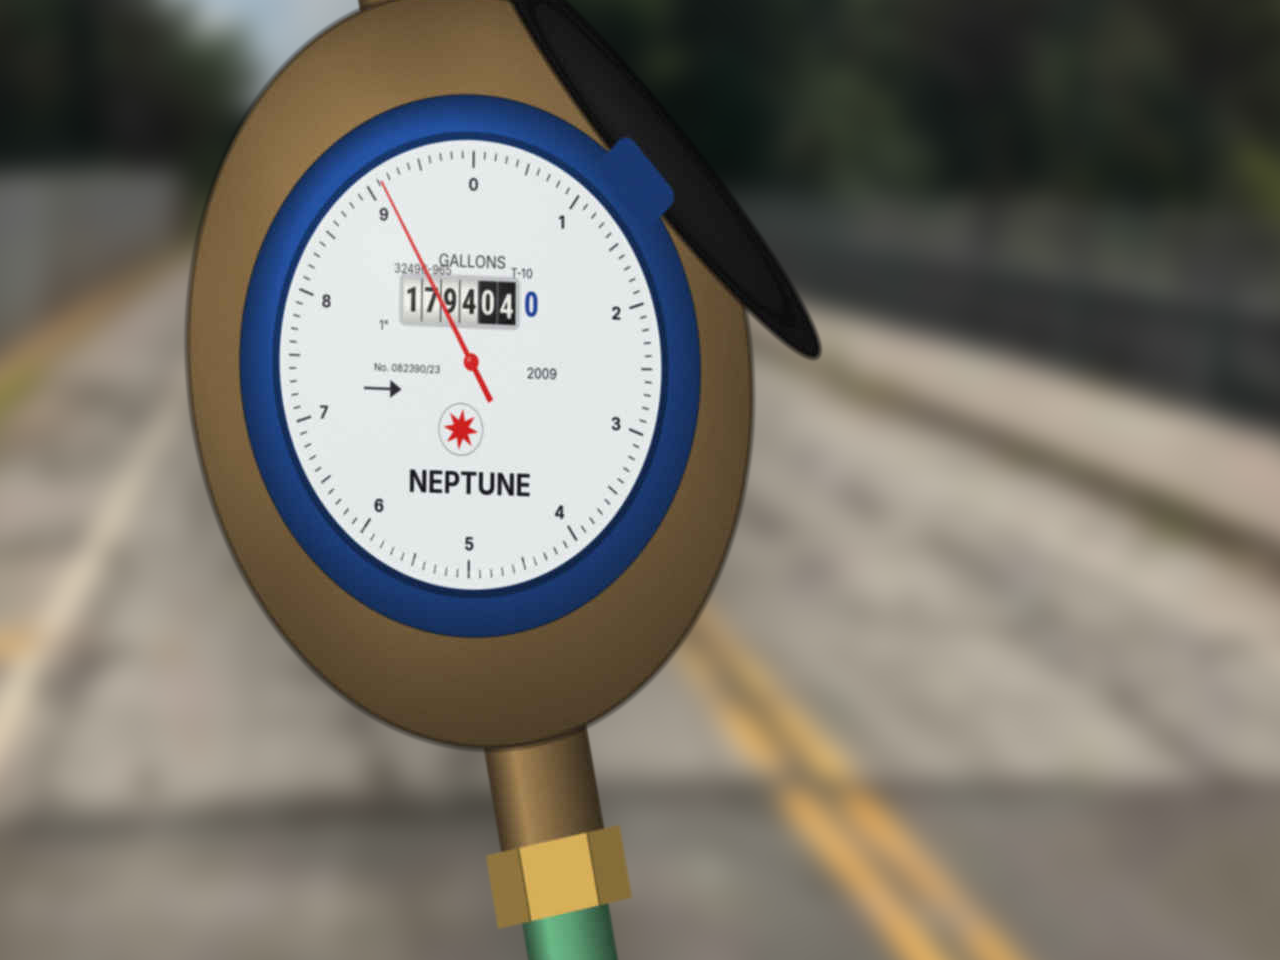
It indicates 1794039.1 gal
